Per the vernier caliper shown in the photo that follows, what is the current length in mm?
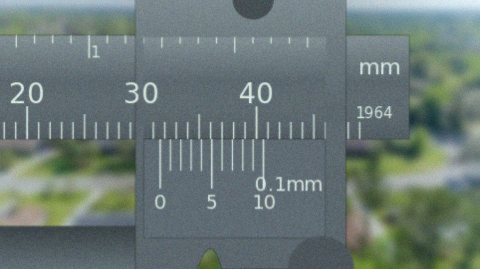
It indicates 31.6 mm
